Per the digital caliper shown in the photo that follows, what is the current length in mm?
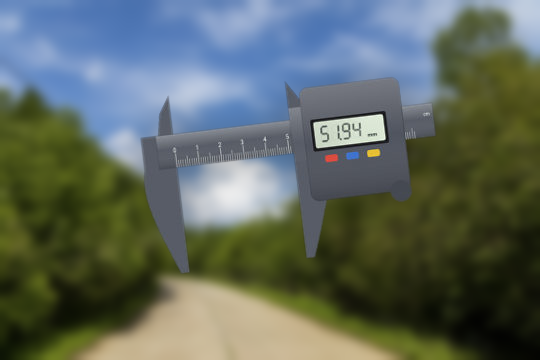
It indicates 51.94 mm
